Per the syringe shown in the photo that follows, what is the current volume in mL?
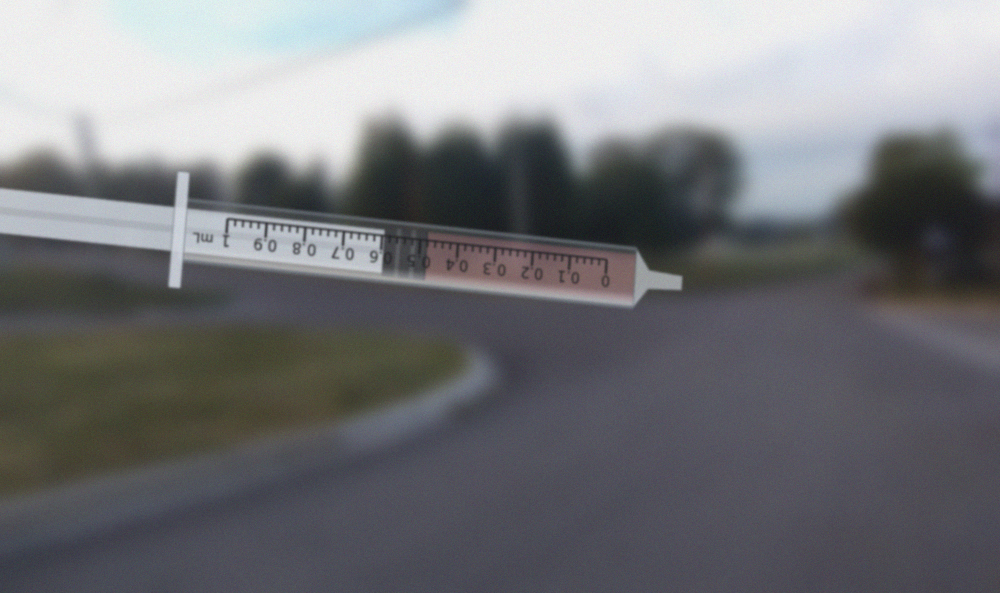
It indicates 0.48 mL
